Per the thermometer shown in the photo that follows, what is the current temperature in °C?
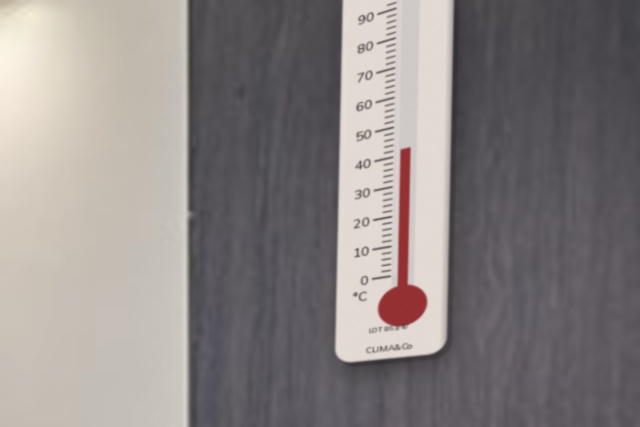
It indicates 42 °C
